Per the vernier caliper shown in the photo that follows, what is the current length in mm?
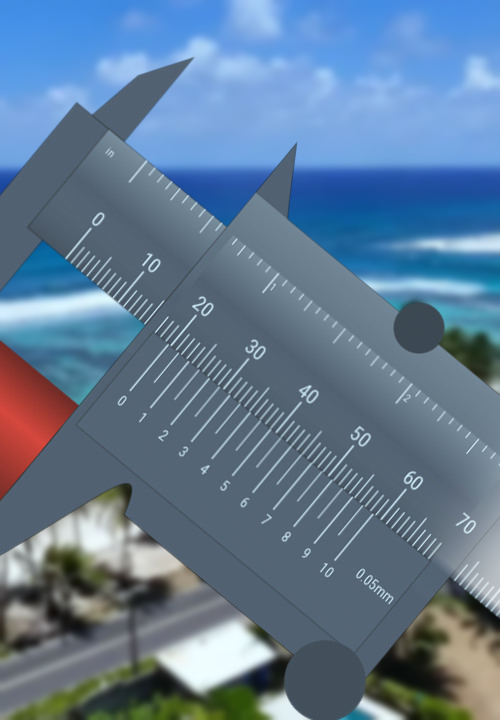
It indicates 19.6 mm
